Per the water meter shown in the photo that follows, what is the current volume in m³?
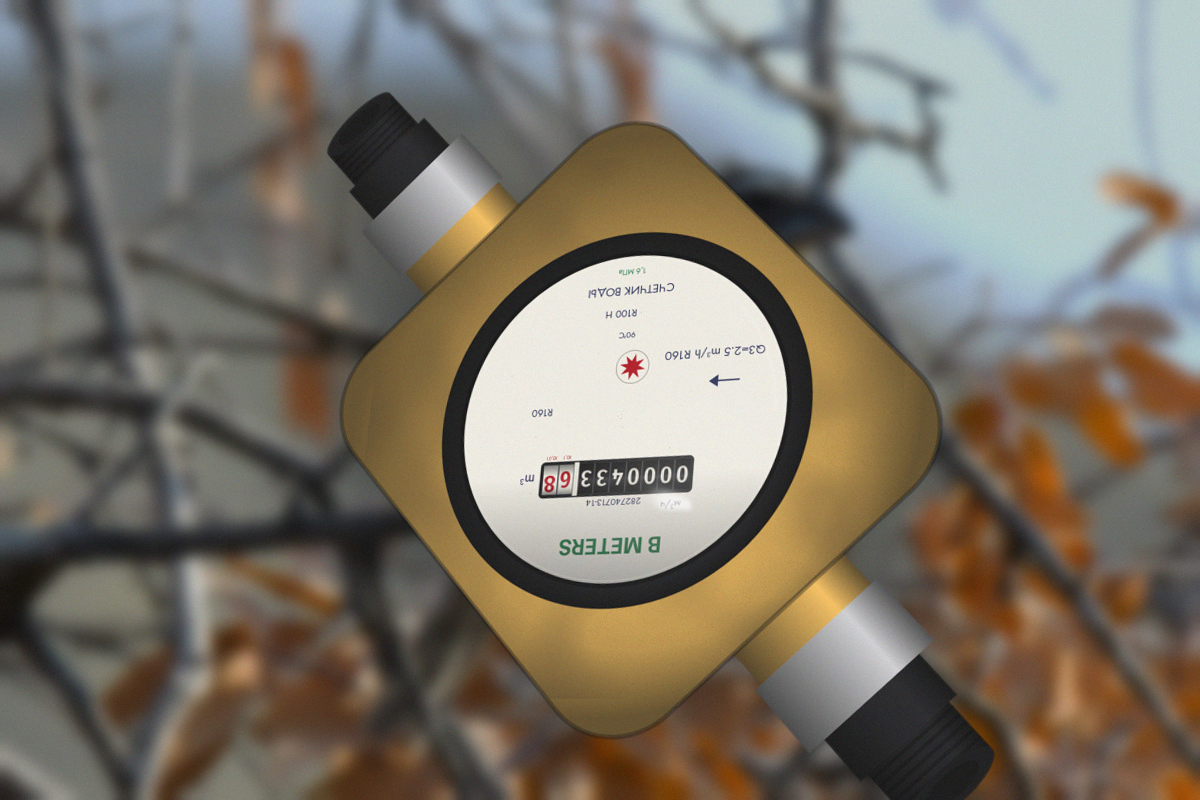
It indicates 433.68 m³
